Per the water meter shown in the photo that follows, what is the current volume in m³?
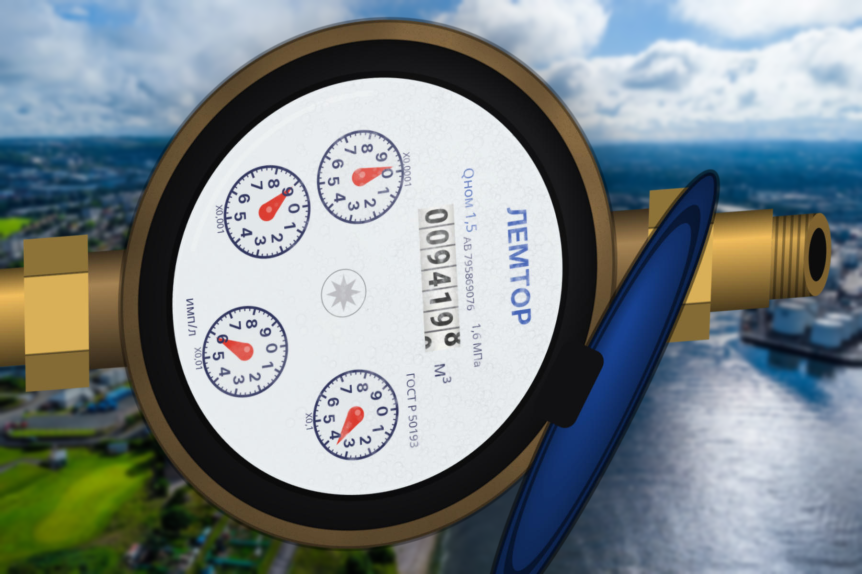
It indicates 94198.3589 m³
